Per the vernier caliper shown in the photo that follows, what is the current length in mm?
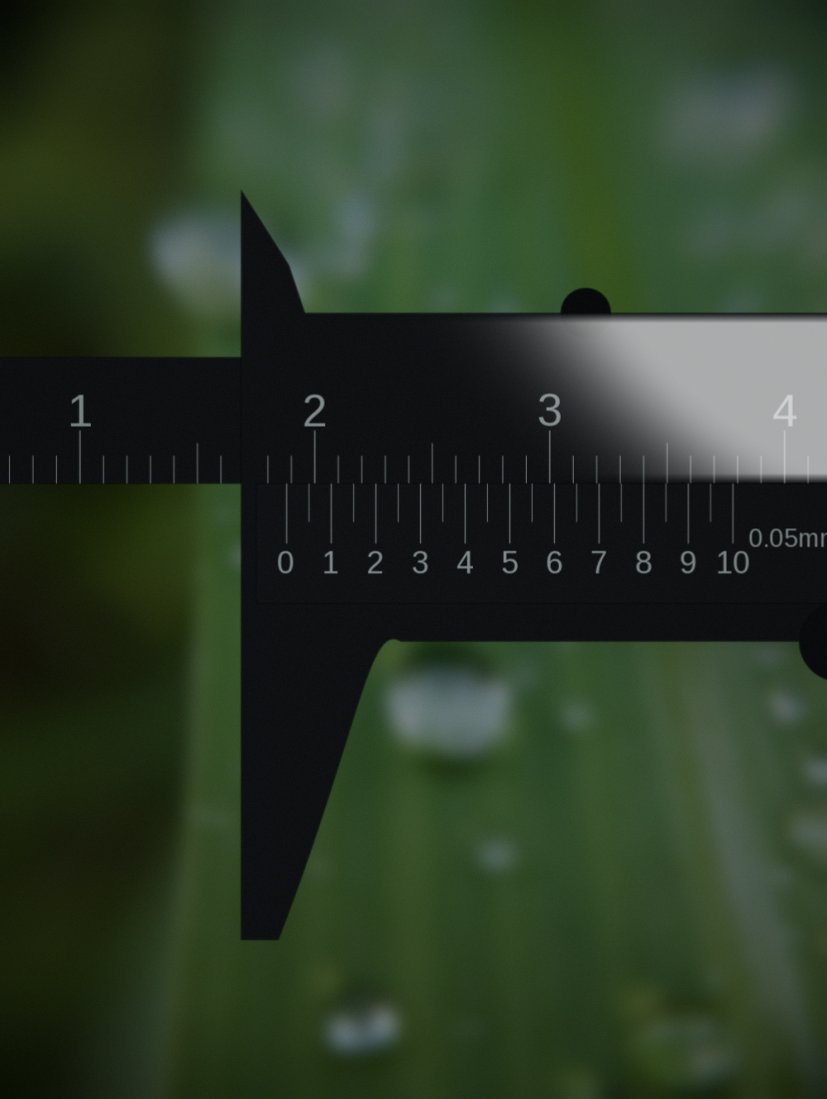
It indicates 18.80 mm
